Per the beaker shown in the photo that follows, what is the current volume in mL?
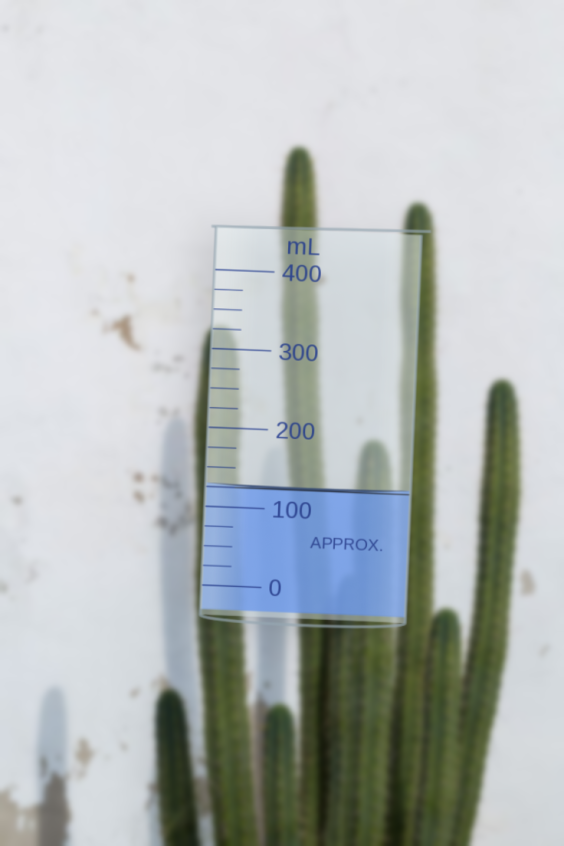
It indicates 125 mL
